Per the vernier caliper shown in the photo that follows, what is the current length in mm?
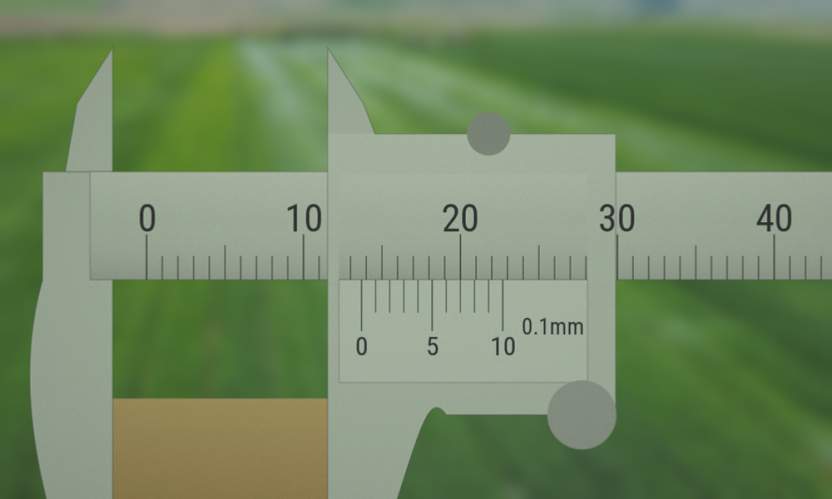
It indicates 13.7 mm
